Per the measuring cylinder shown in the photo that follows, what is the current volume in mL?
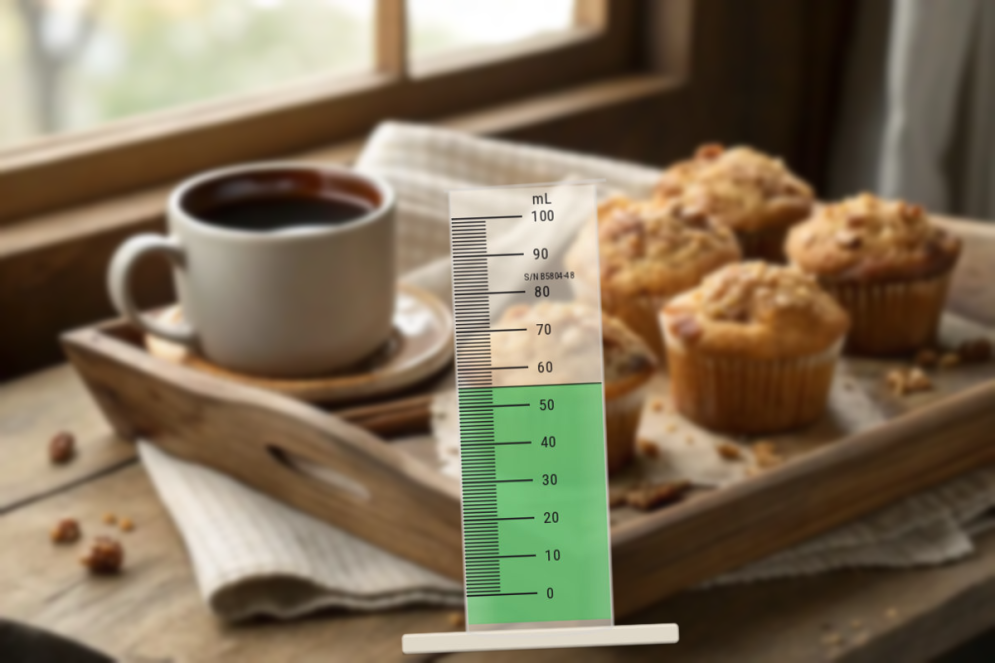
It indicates 55 mL
